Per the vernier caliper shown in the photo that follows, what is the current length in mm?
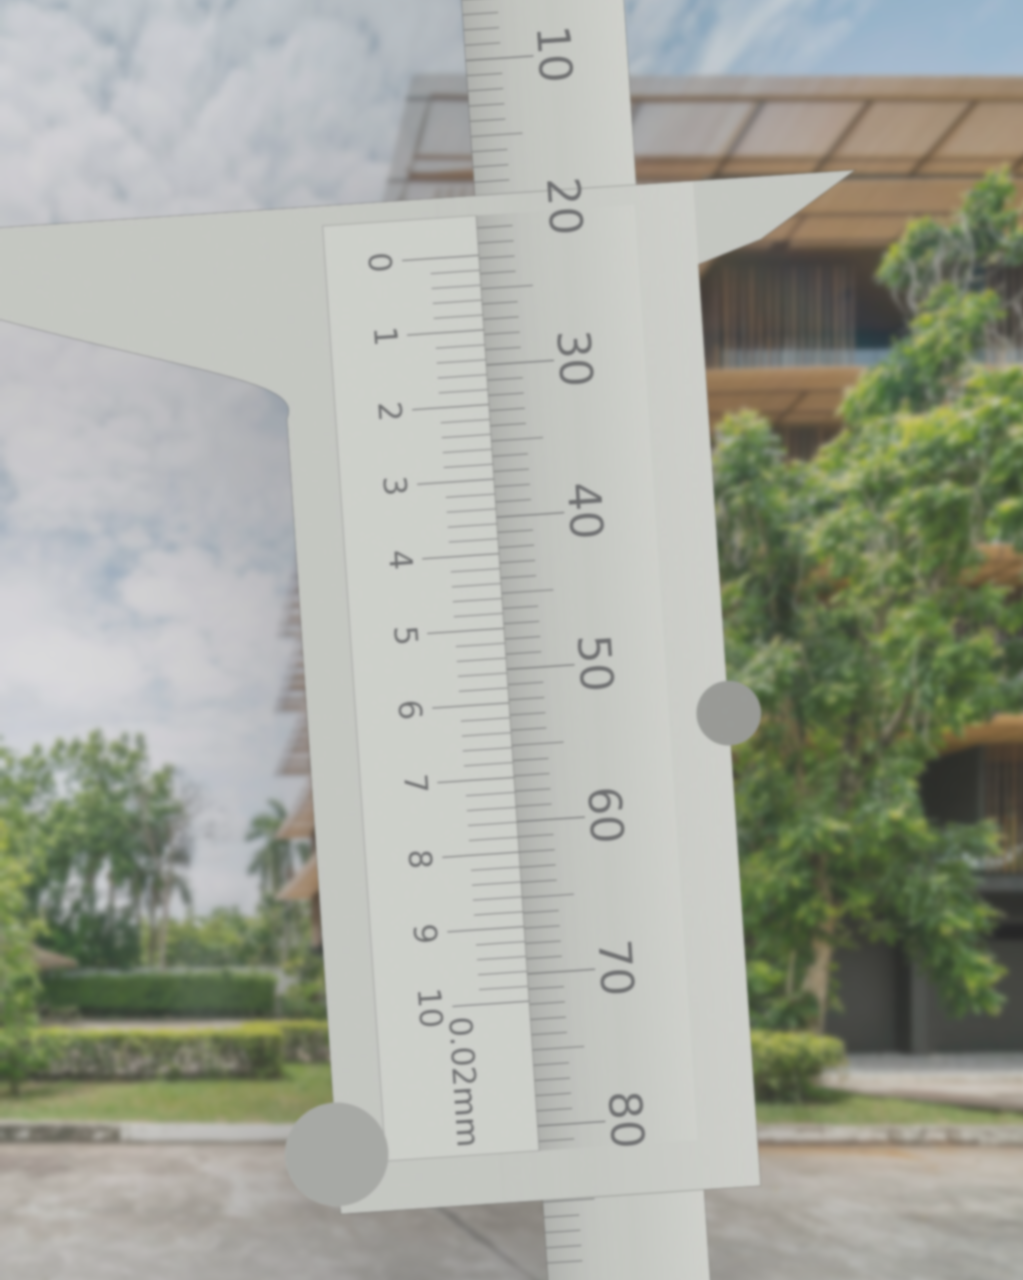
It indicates 22.8 mm
